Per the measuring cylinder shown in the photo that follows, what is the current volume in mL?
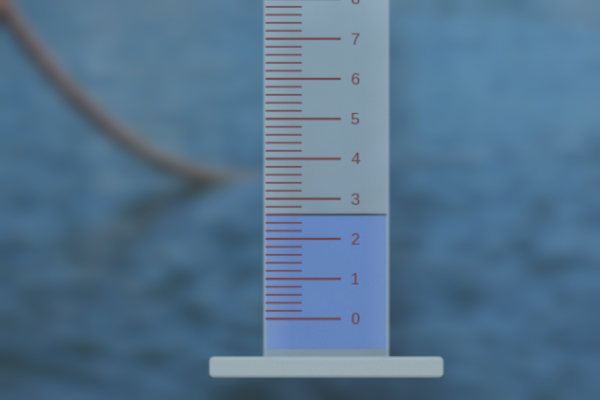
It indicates 2.6 mL
